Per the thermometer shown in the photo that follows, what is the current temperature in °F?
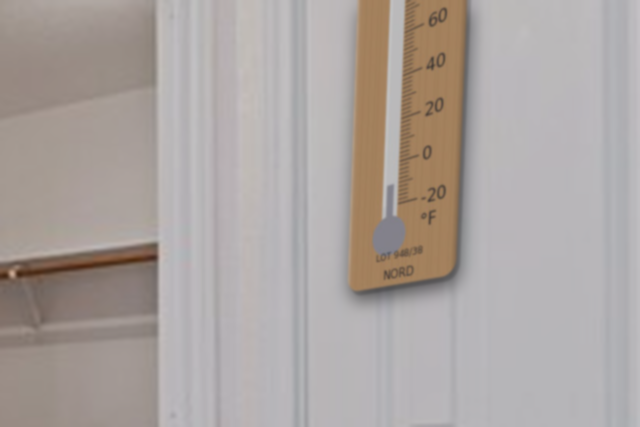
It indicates -10 °F
